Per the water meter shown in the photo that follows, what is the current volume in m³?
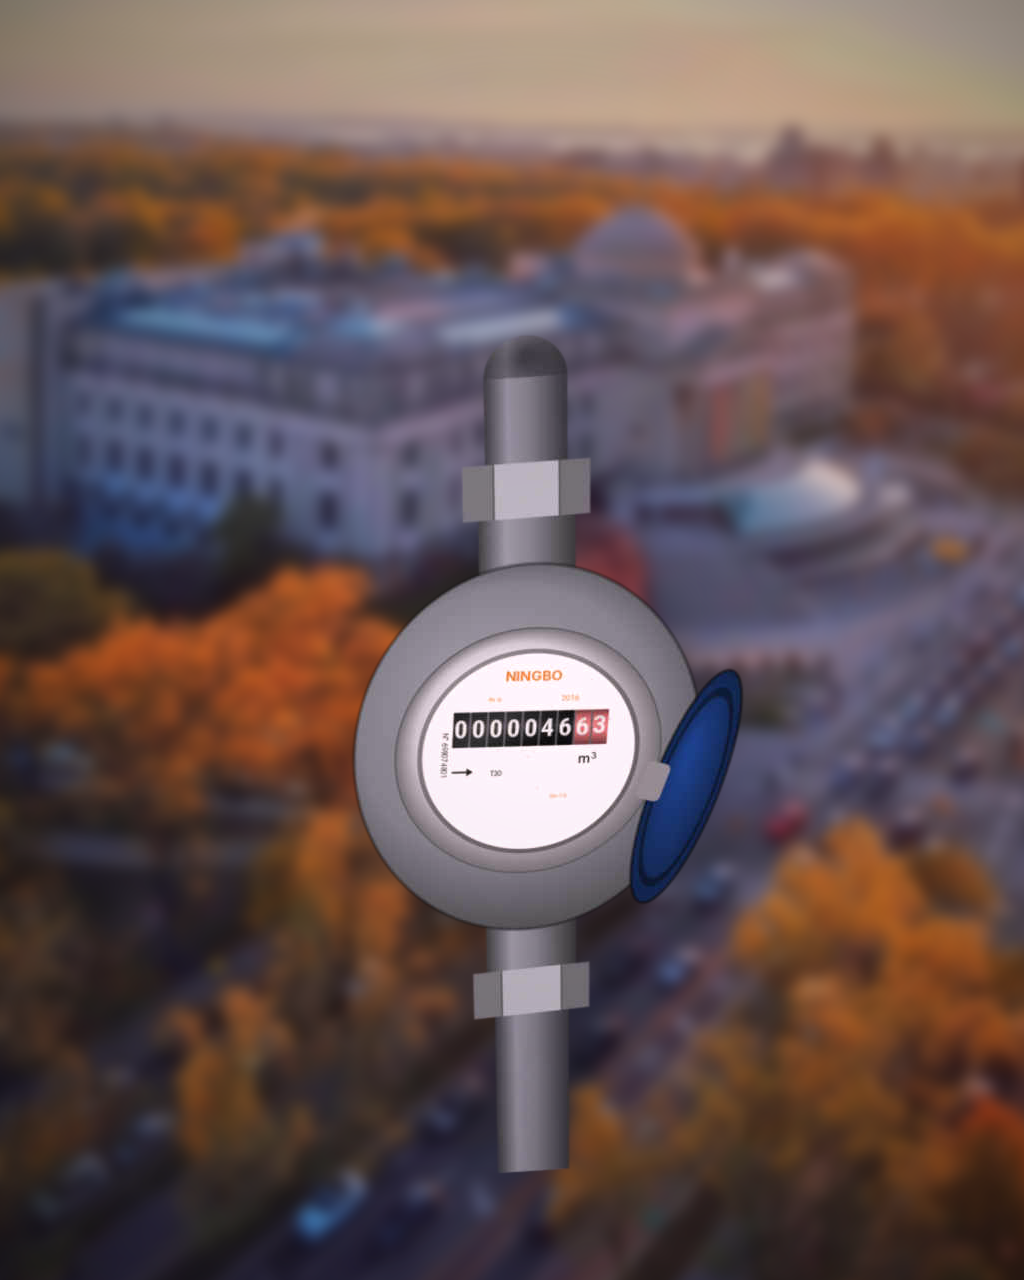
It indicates 46.63 m³
